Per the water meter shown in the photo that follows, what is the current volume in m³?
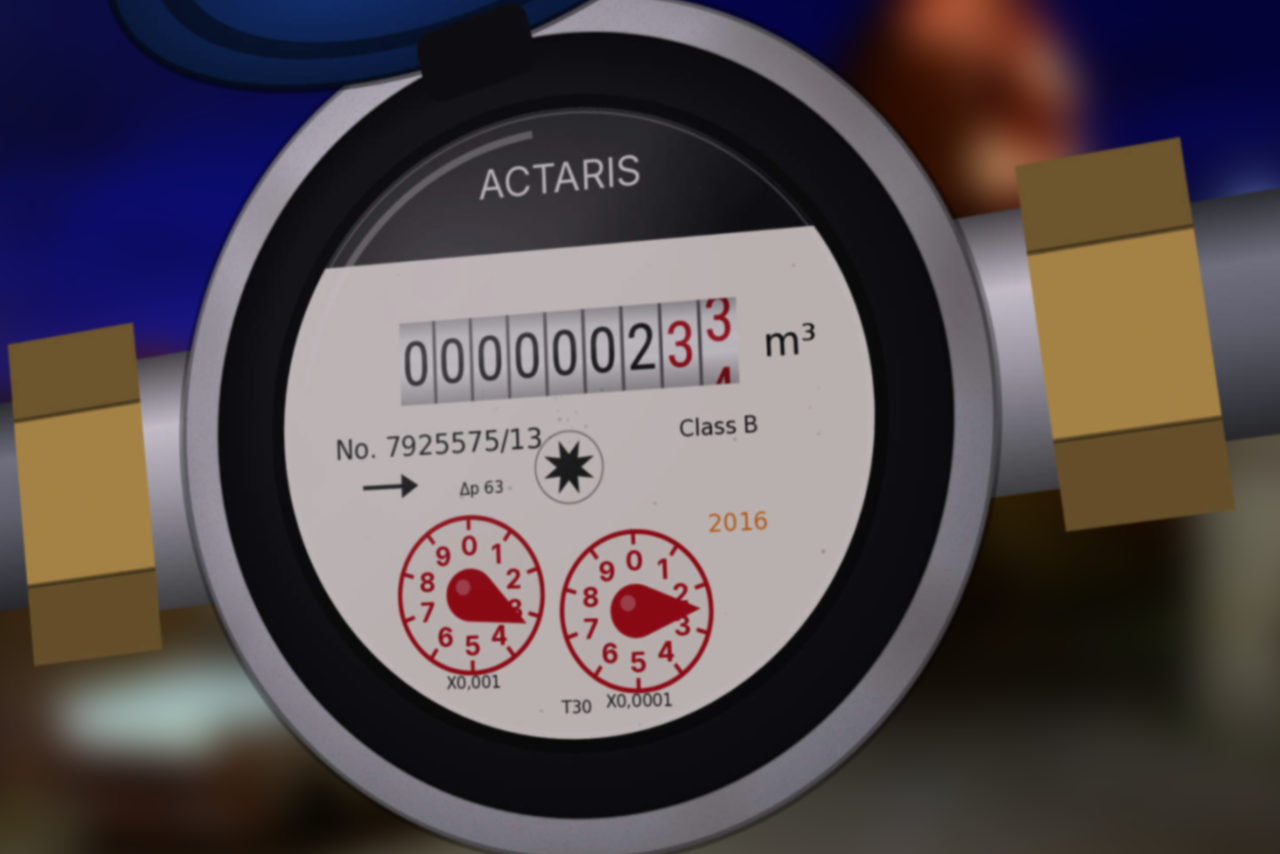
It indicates 2.3332 m³
